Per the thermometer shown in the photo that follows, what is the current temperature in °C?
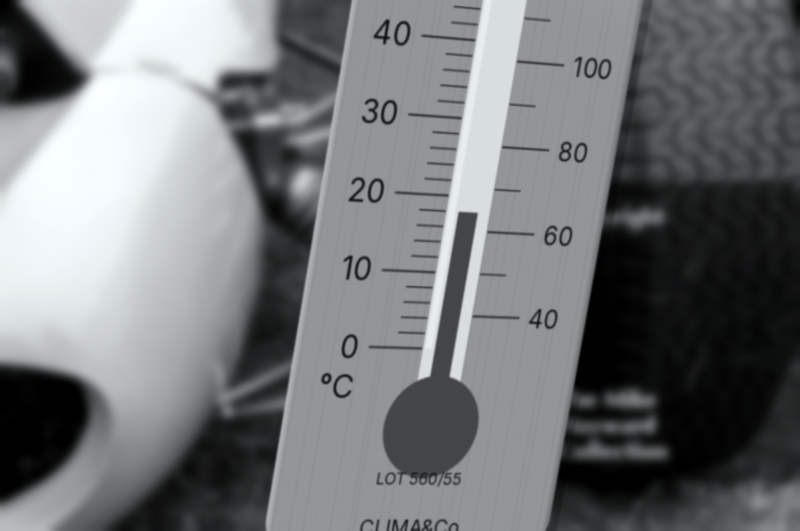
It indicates 18 °C
